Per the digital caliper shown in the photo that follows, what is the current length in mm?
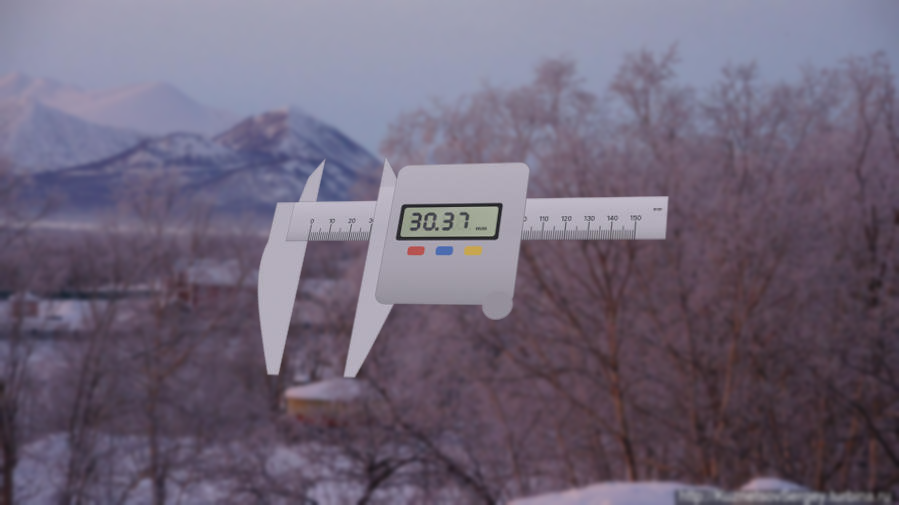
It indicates 30.37 mm
